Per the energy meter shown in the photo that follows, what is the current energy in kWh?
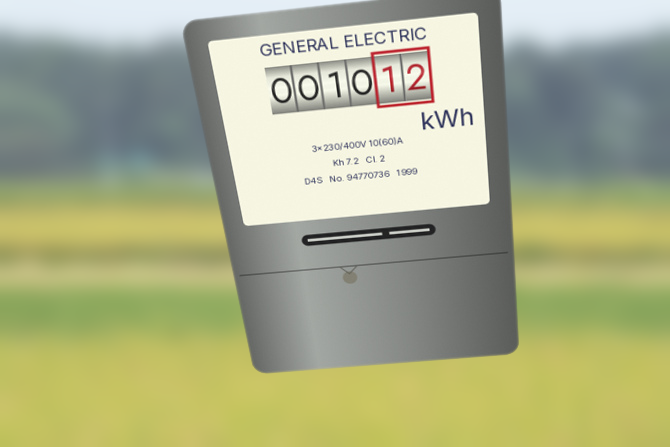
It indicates 10.12 kWh
